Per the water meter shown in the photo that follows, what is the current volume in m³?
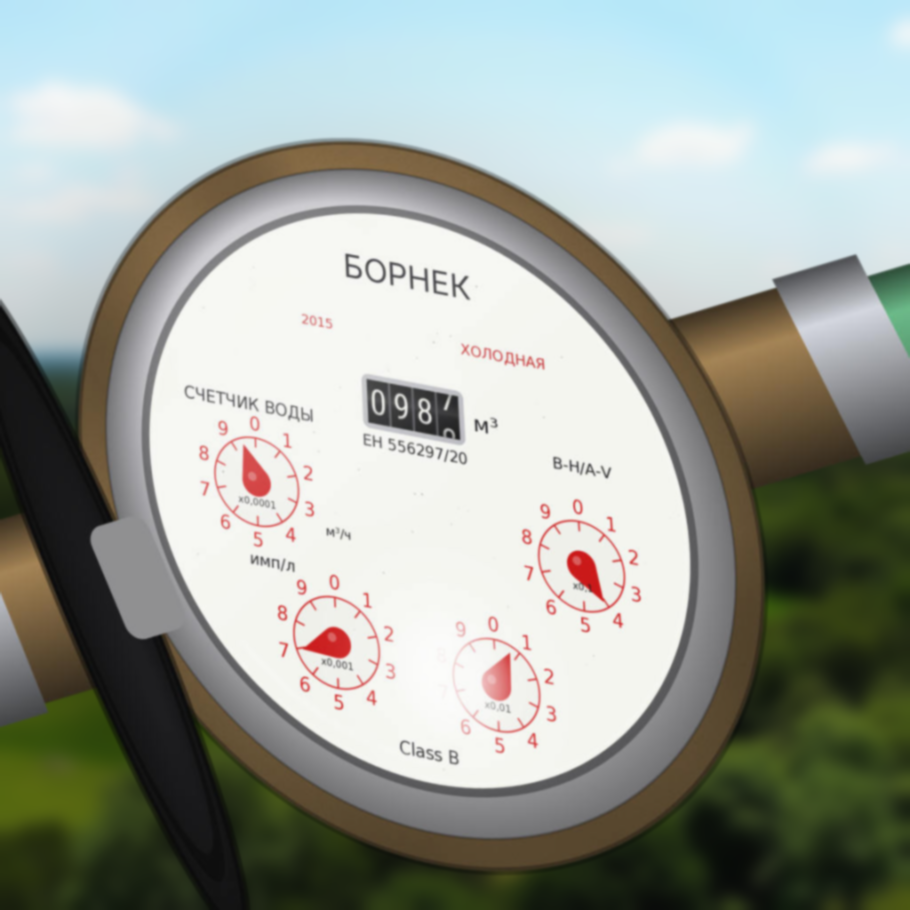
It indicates 987.4069 m³
